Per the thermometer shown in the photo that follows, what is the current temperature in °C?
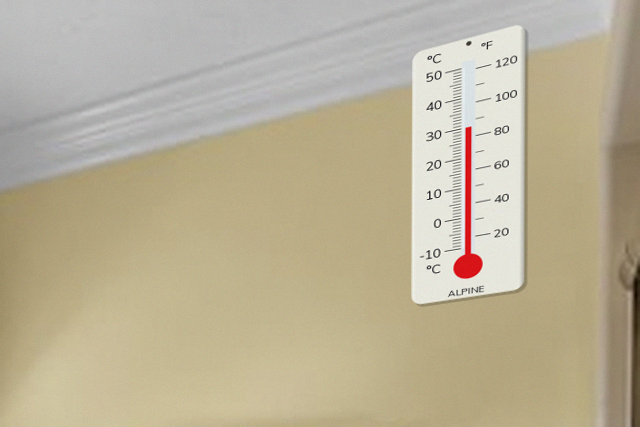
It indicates 30 °C
